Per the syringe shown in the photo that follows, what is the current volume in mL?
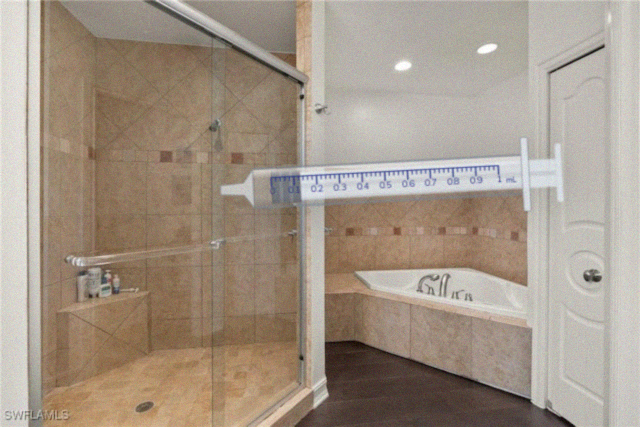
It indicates 0 mL
